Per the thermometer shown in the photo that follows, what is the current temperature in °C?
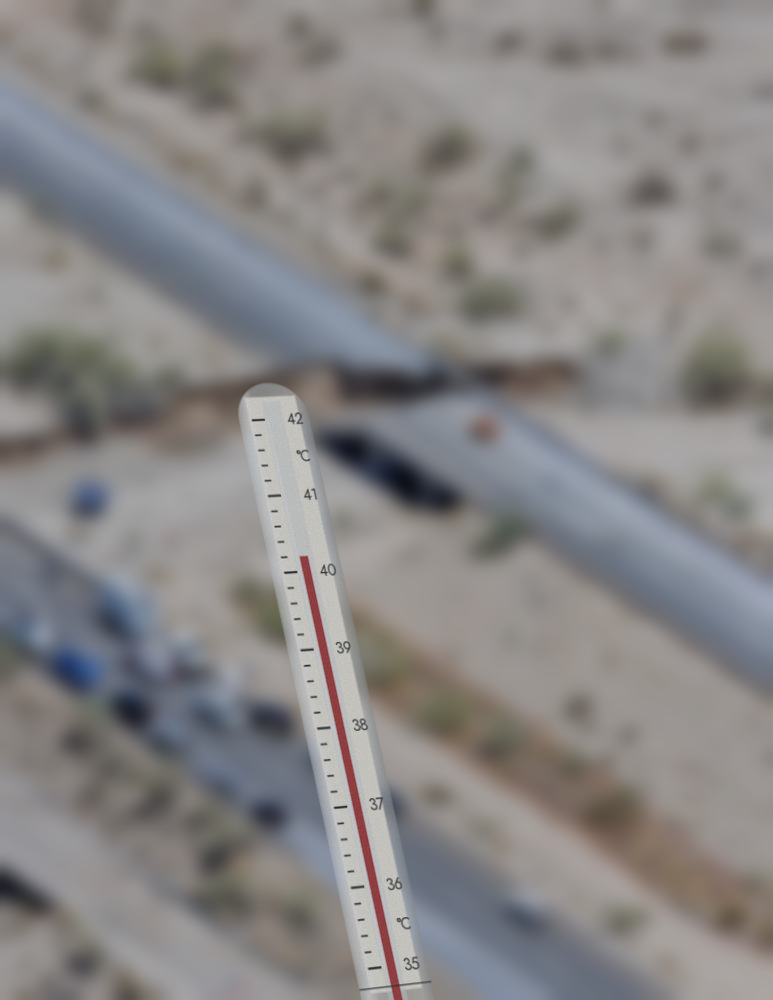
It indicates 40.2 °C
